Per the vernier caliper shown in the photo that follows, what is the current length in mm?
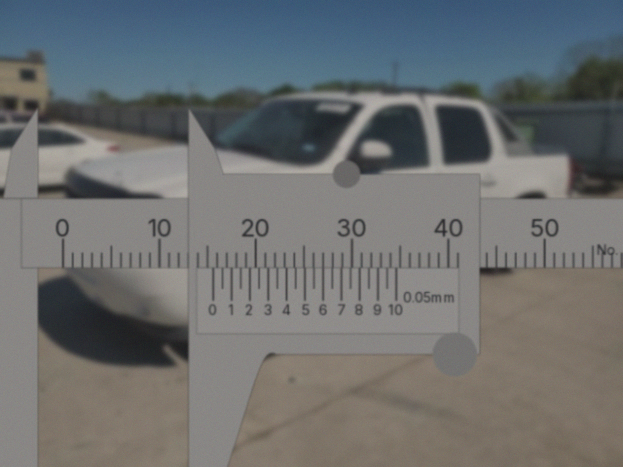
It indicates 15.6 mm
